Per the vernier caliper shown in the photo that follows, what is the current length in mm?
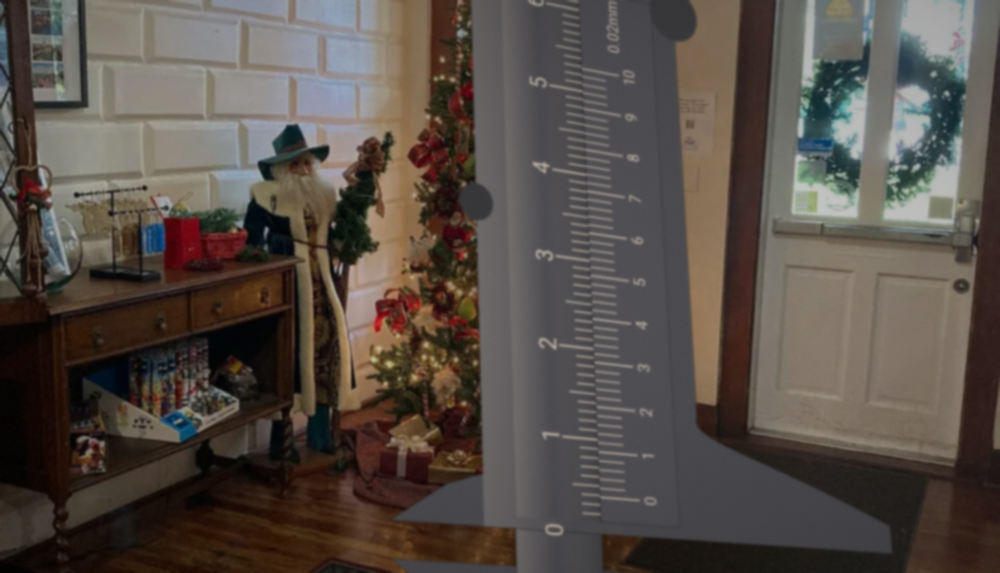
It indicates 3.8 mm
